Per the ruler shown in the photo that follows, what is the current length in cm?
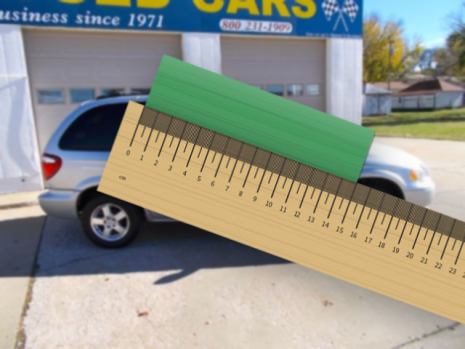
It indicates 15 cm
